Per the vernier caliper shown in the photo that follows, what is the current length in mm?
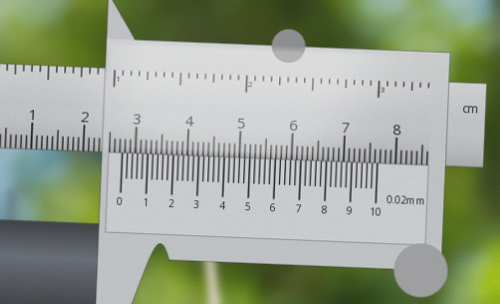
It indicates 27.5 mm
